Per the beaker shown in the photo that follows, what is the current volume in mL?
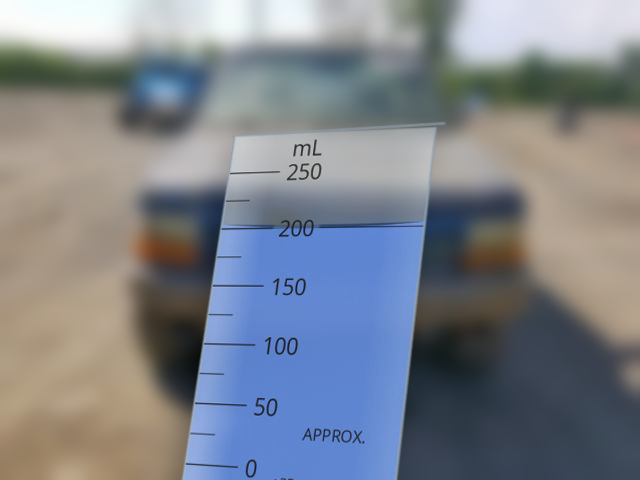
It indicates 200 mL
